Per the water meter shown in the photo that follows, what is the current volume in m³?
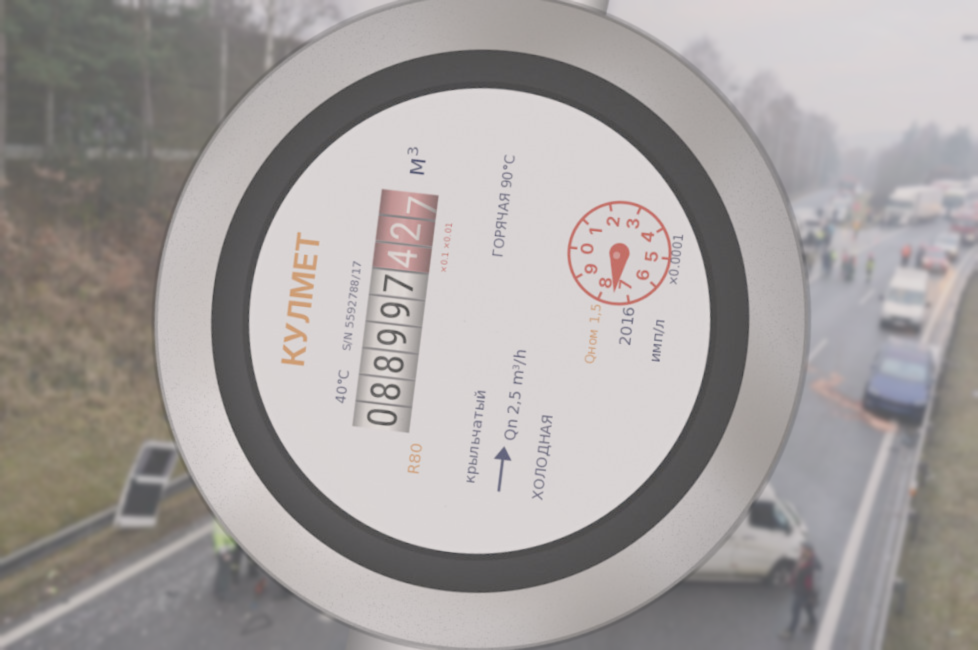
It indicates 88997.4267 m³
